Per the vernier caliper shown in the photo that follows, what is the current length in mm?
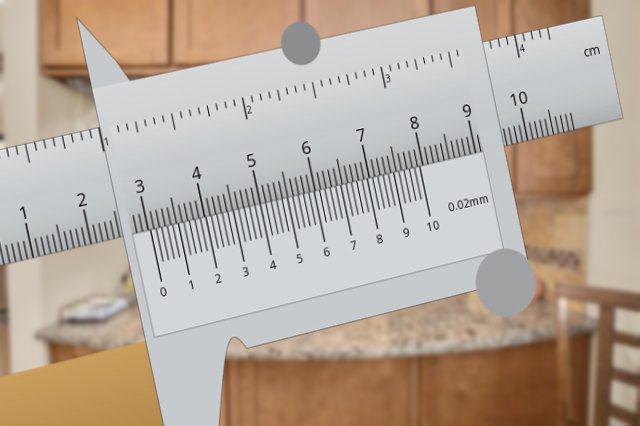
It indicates 30.4 mm
